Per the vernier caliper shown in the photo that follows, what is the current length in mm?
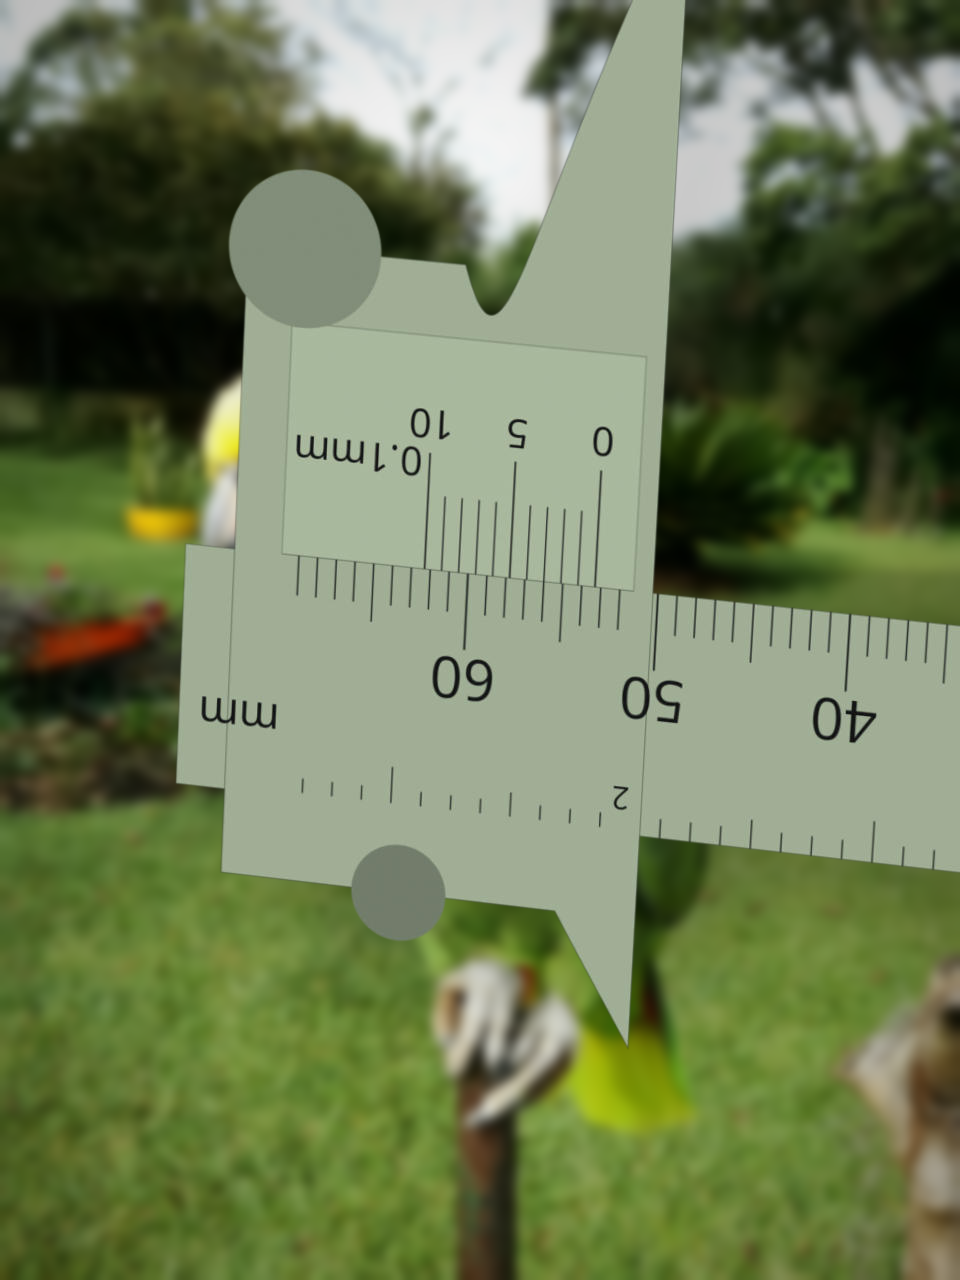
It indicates 53.3 mm
